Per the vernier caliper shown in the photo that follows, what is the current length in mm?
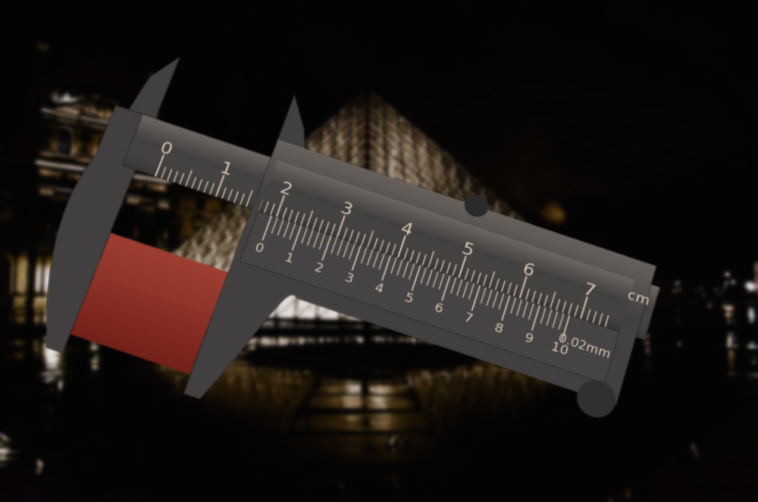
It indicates 19.2 mm
